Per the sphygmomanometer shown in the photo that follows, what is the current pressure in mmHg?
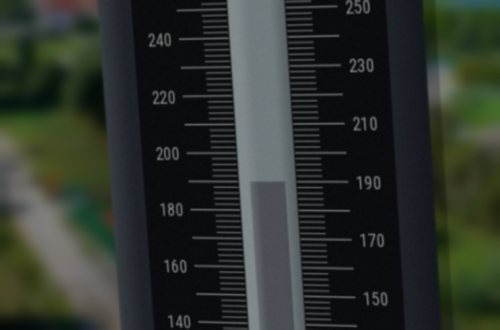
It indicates 190 mmHg
